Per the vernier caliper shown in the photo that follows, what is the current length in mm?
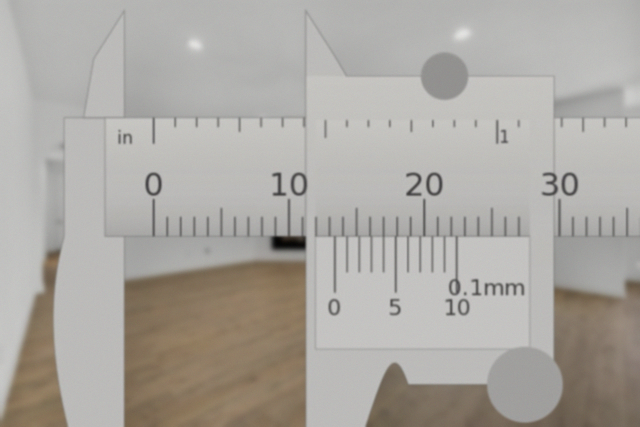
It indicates 13.4 mm
